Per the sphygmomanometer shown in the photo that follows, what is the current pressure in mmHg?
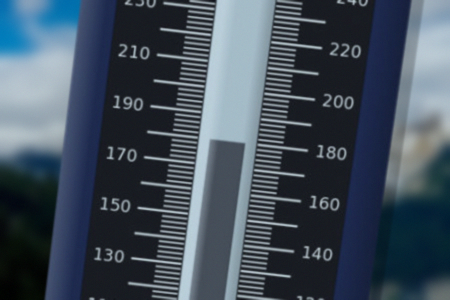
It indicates 180 mmHg
